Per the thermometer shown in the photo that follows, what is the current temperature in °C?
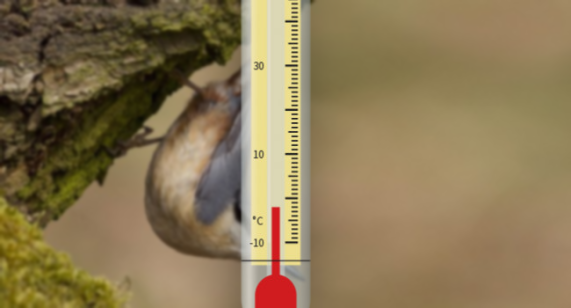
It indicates -2 °C
